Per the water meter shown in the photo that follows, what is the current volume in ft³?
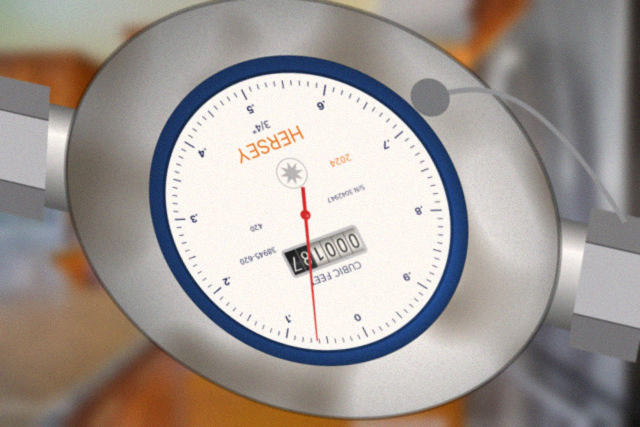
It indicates 187.06 ft³
